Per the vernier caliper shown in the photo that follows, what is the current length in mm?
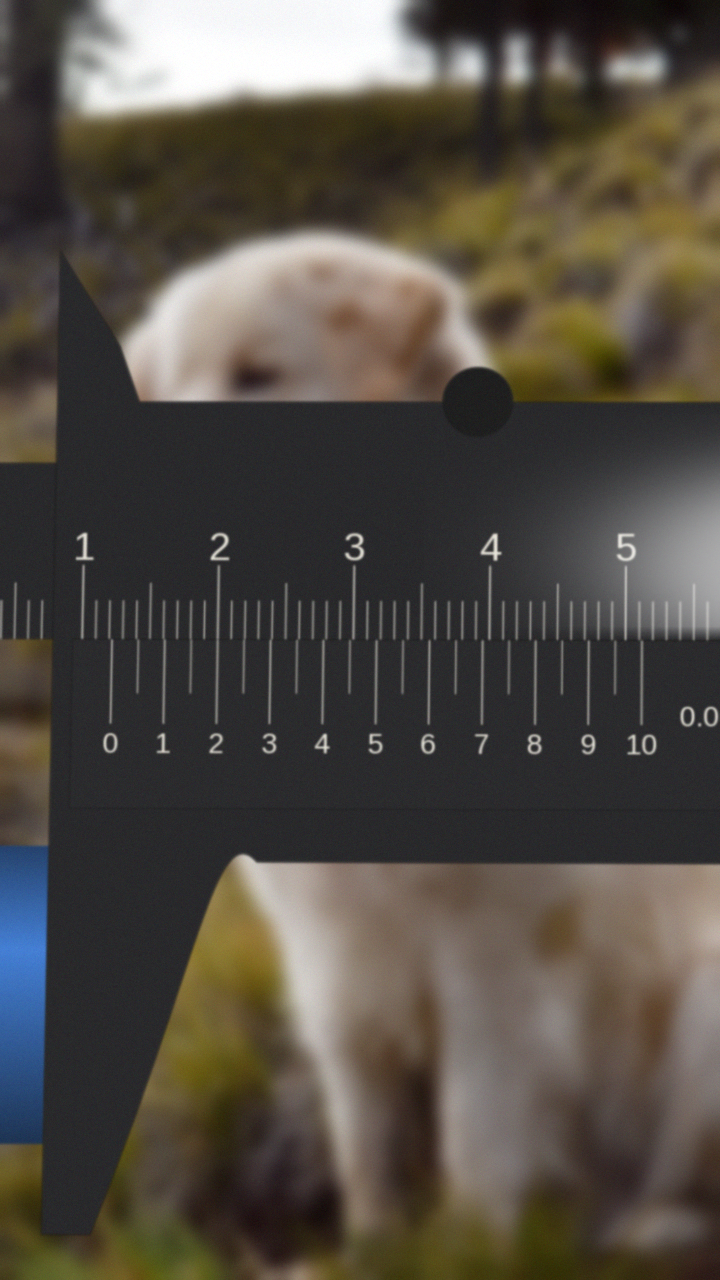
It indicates 12.2 mm
